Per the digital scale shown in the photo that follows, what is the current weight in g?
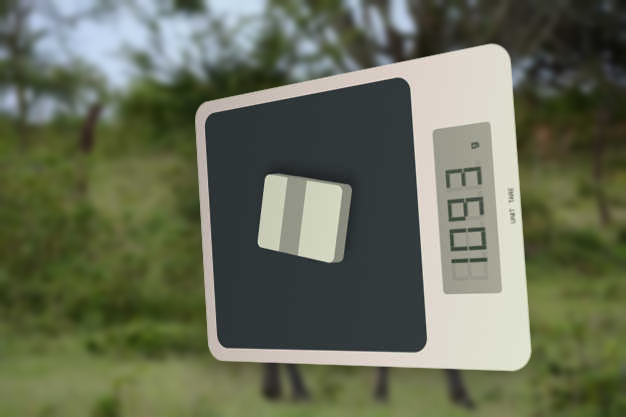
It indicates 1093 g
